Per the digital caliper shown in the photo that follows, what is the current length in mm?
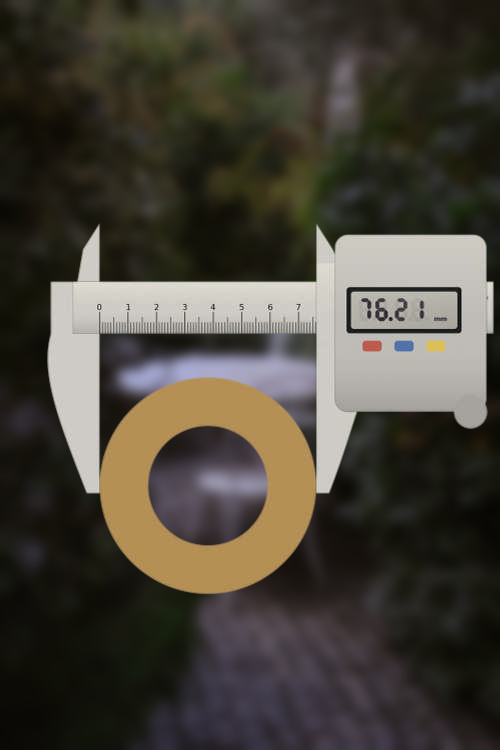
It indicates 76.21 mm
